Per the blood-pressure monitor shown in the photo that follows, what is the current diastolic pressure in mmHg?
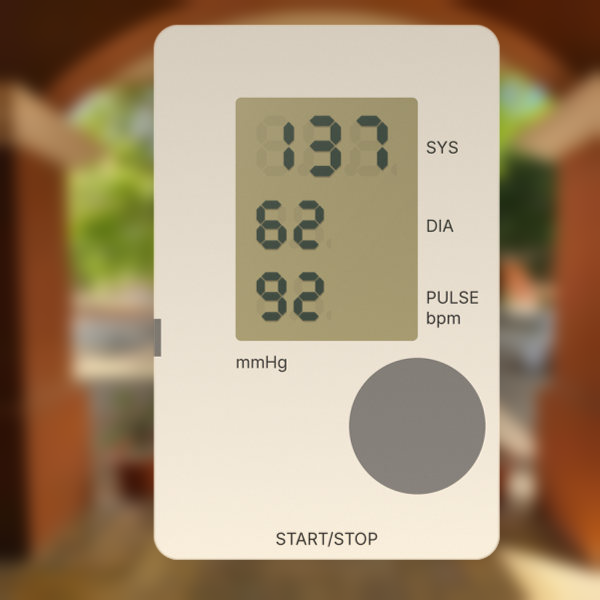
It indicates 62 mmHg
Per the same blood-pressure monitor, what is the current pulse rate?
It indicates 92 bpm
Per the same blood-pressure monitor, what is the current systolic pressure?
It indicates 137 mmHg
